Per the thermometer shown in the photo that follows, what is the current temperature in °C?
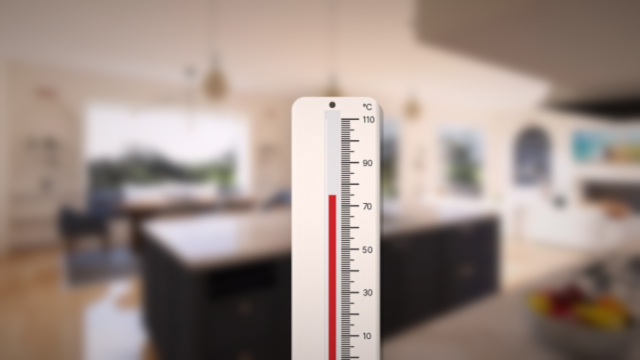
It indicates 75 °C
